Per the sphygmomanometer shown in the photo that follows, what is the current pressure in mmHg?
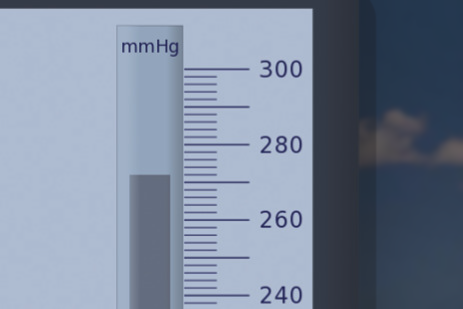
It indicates 272 mmHg
